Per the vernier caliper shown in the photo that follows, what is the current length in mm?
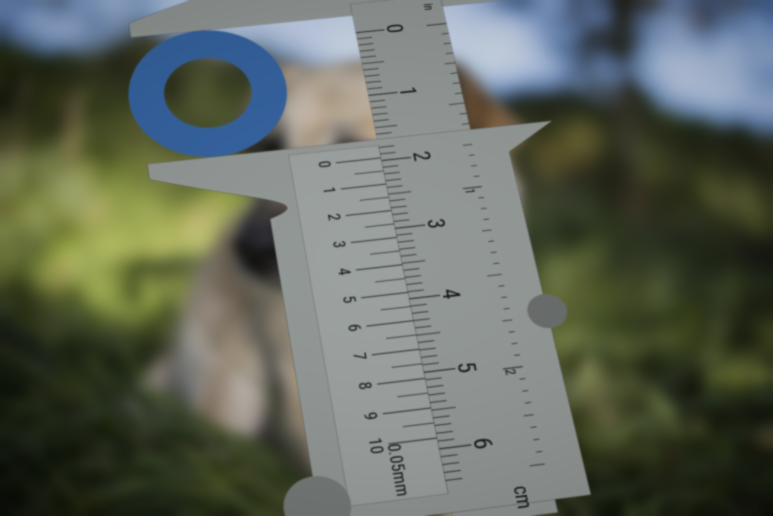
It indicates 19.6 mm
